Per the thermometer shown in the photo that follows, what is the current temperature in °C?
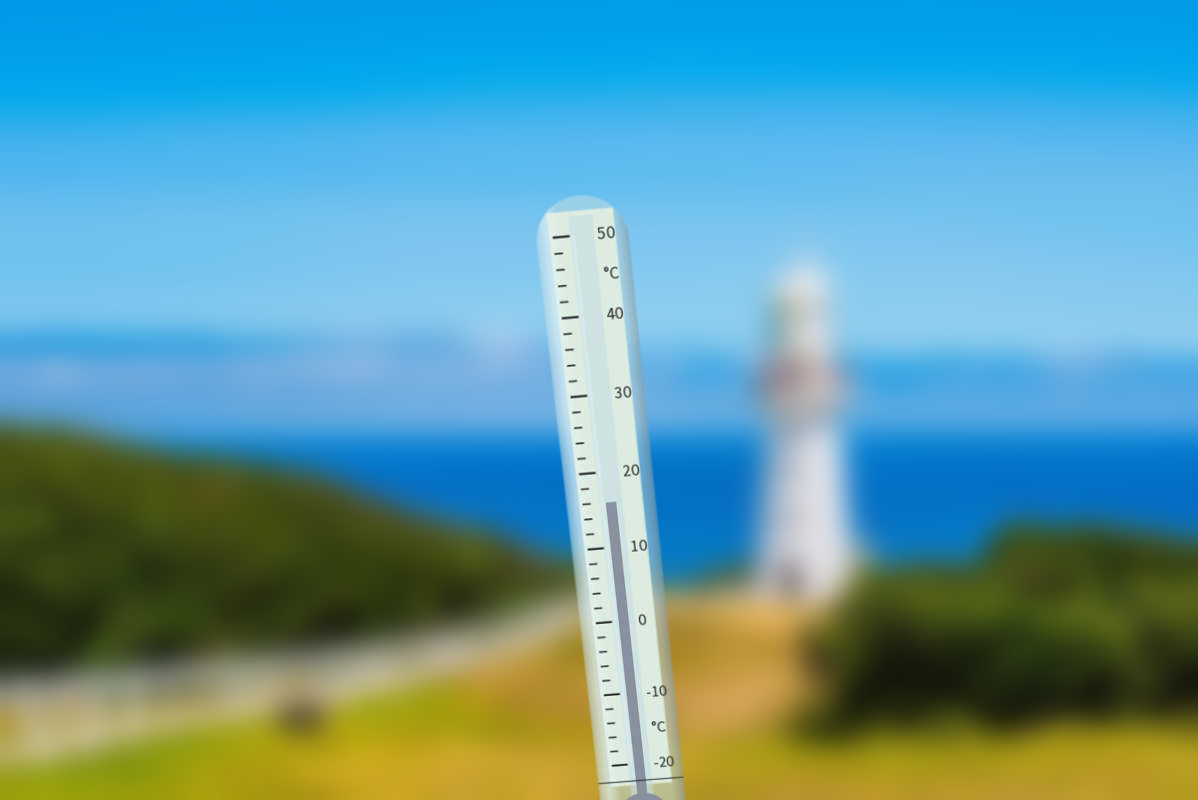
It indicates 16 °C
